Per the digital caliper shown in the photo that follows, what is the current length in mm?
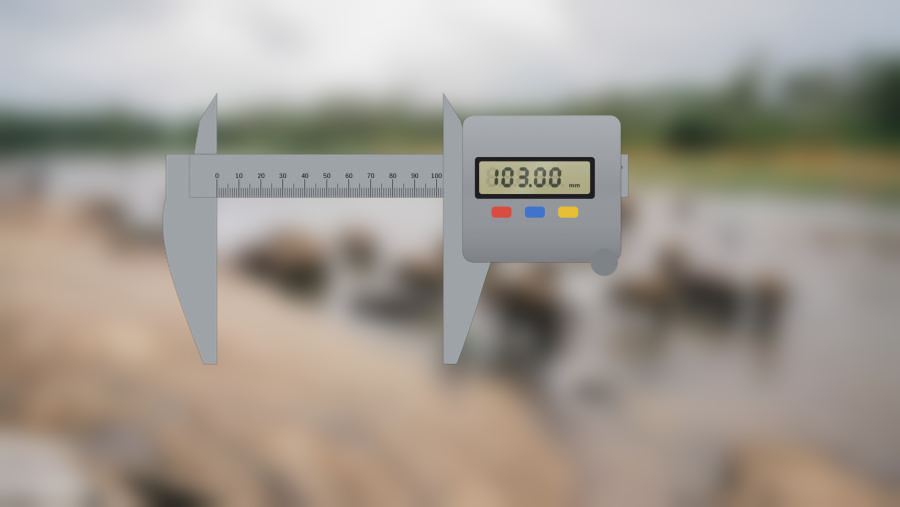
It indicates 103.00 mm
